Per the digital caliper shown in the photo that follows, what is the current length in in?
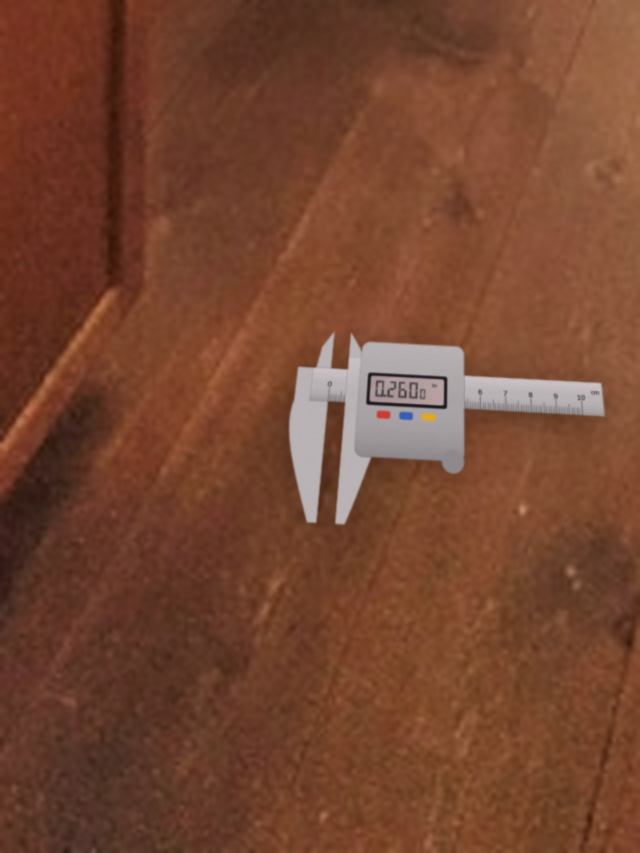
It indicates 0.2600 in
